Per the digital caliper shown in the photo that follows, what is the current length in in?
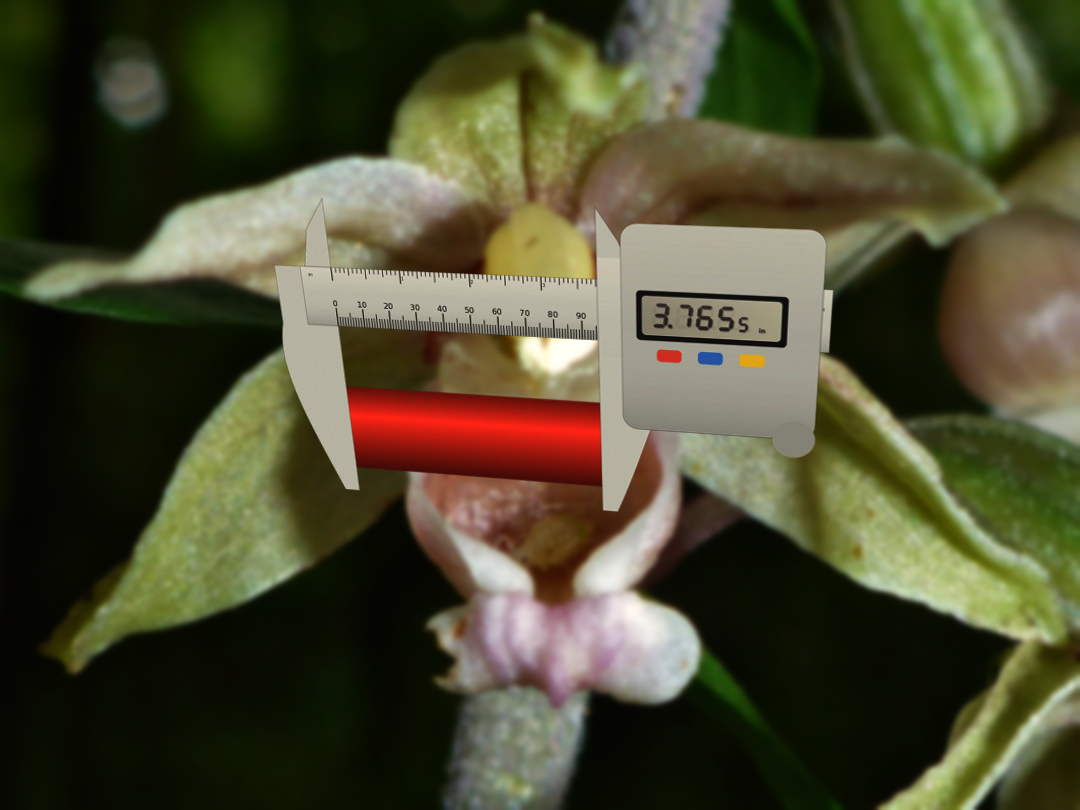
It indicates 3.7655 in
